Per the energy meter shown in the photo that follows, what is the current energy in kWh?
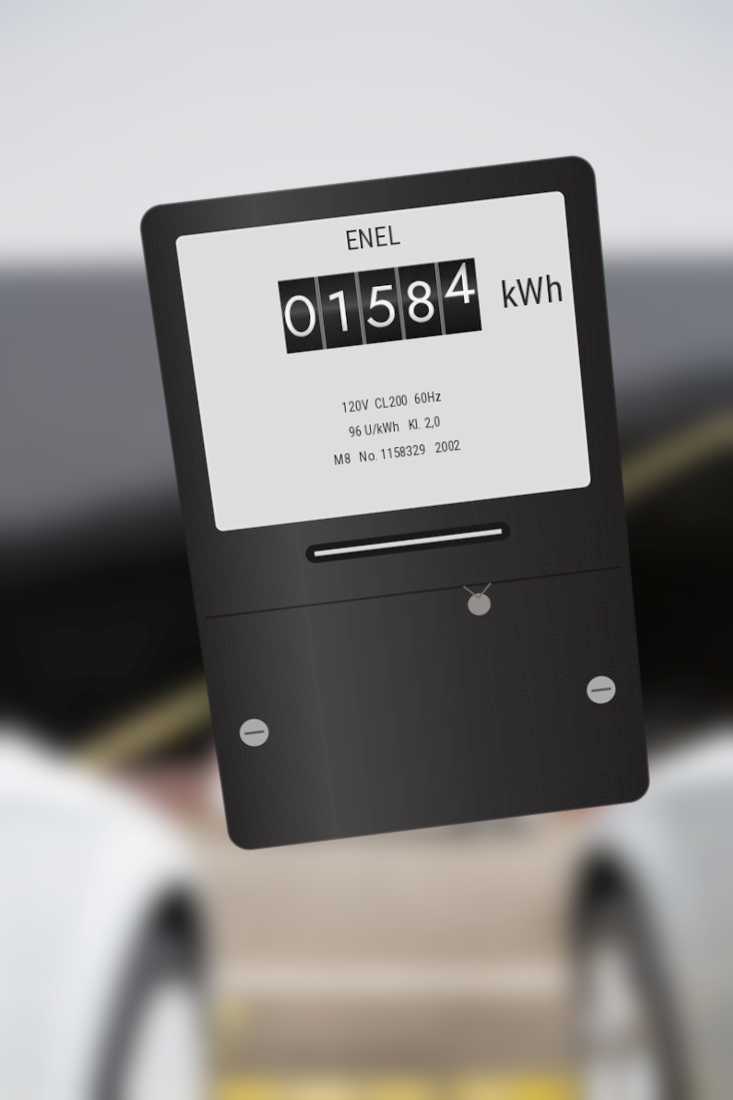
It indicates 1584 kWh
